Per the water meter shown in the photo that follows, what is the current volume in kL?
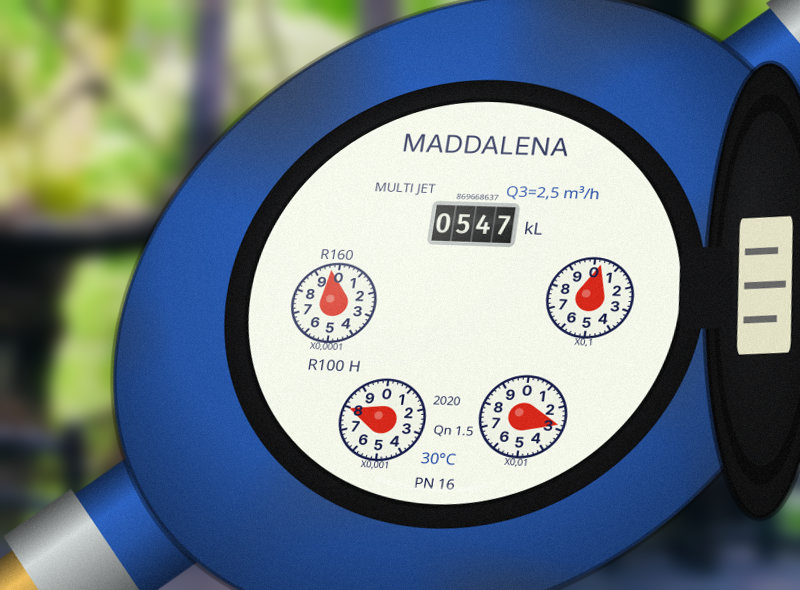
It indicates 547.0279 kL
